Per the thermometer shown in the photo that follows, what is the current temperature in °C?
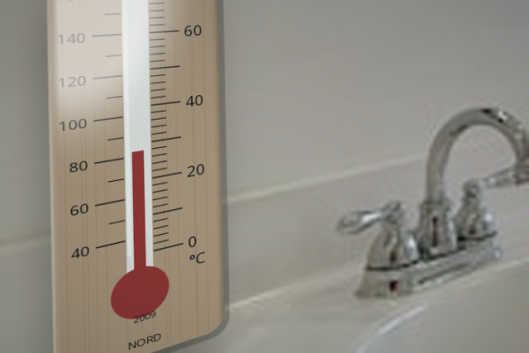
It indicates 28 °C
